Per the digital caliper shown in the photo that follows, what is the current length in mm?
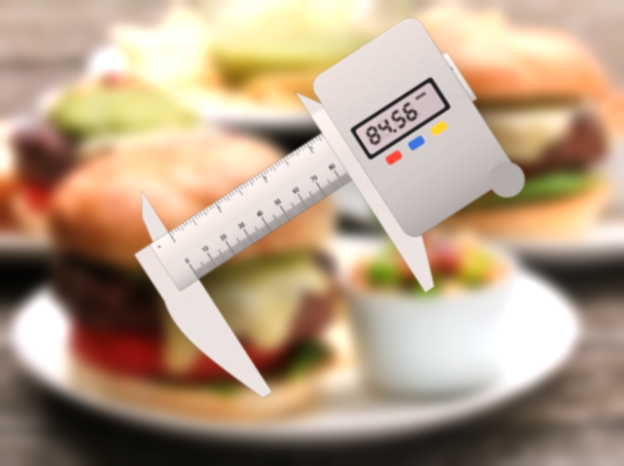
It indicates 84.56 mm
